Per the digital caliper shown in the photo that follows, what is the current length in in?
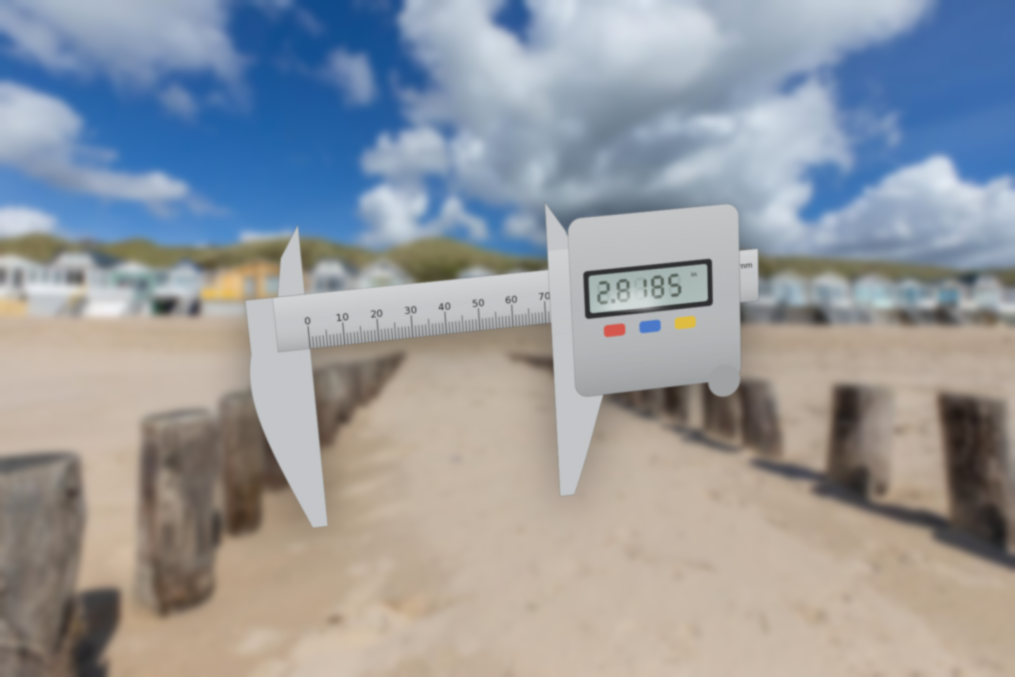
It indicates 2.8185 in
